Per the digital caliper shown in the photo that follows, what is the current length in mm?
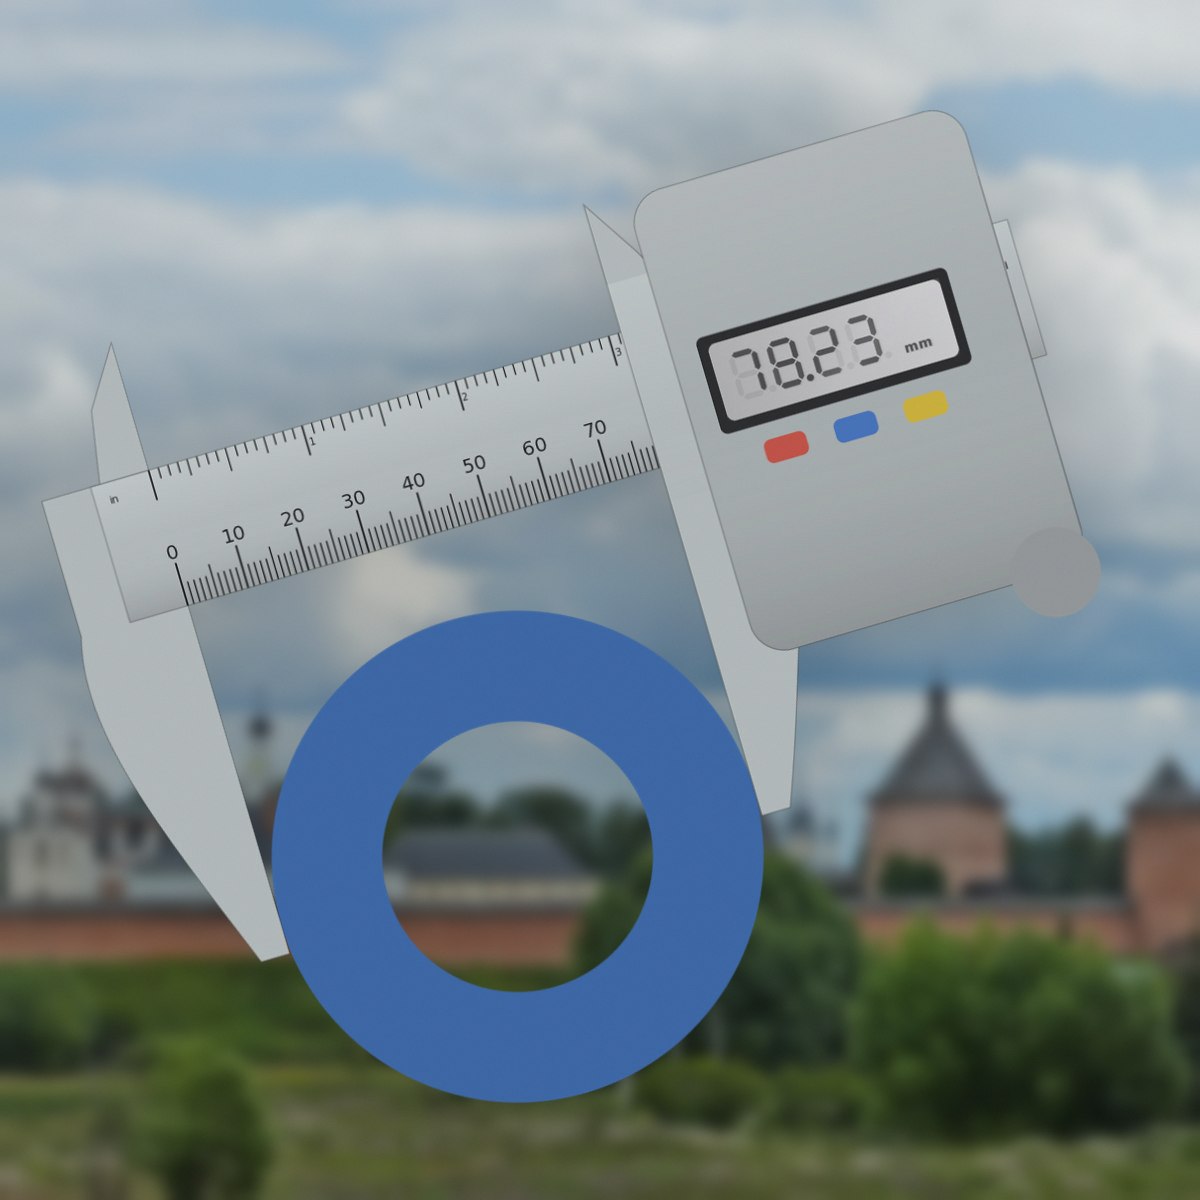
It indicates 78.23 mm
